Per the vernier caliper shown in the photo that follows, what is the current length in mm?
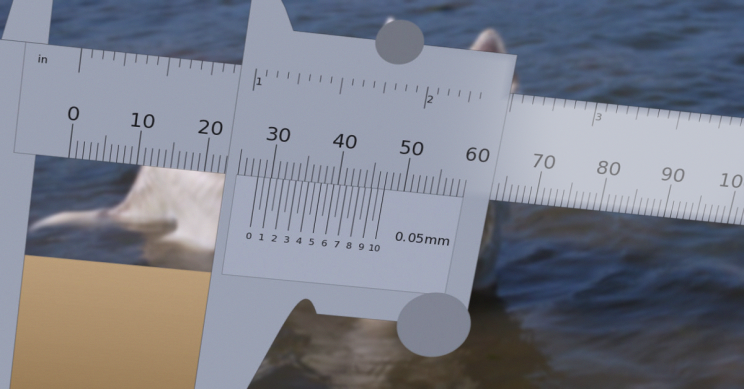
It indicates 28.0 mm
